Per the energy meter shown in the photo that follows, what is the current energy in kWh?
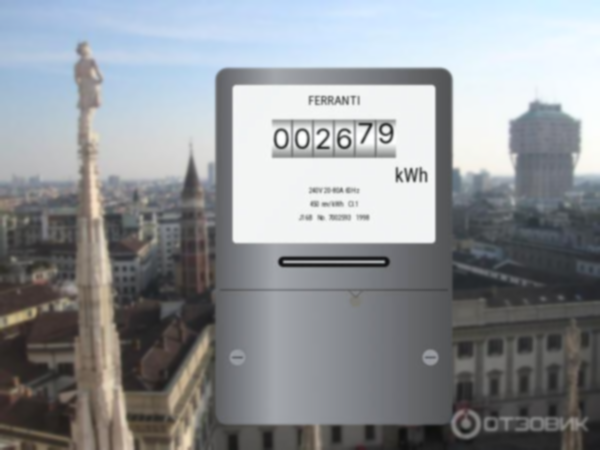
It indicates 2679 kWh
